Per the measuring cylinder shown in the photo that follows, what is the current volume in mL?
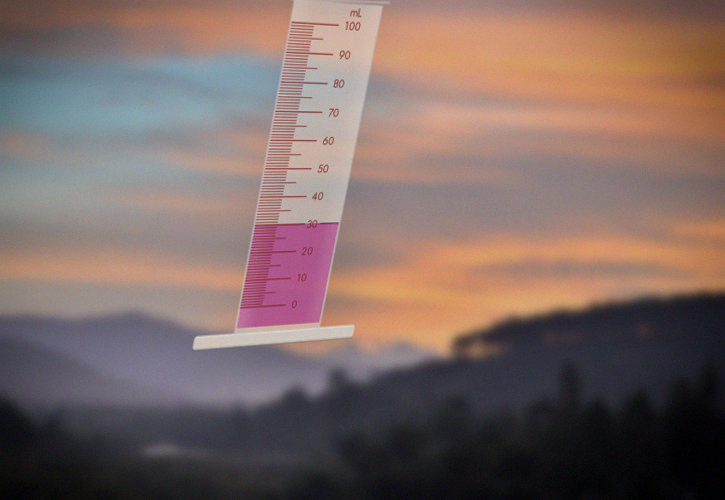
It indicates 30 mL
